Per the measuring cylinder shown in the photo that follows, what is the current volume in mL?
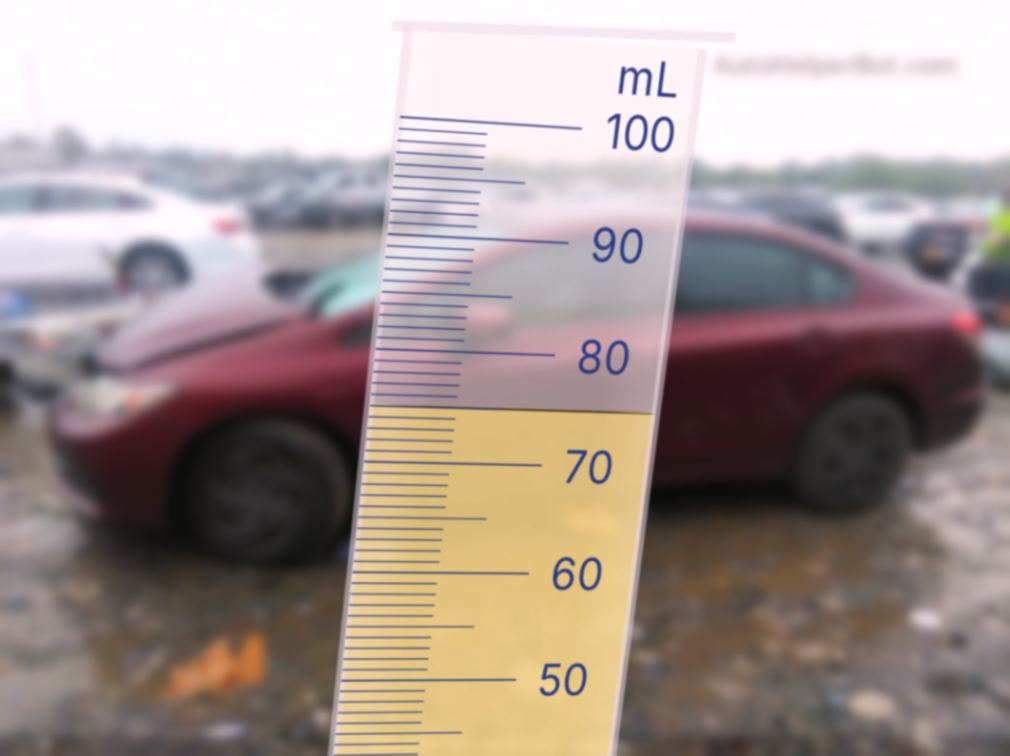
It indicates 75 mL
